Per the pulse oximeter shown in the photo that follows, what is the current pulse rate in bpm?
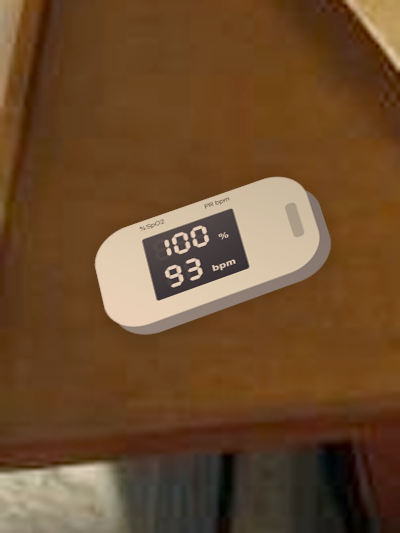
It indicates 93 bpm
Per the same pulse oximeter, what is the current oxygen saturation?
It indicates 100 %
